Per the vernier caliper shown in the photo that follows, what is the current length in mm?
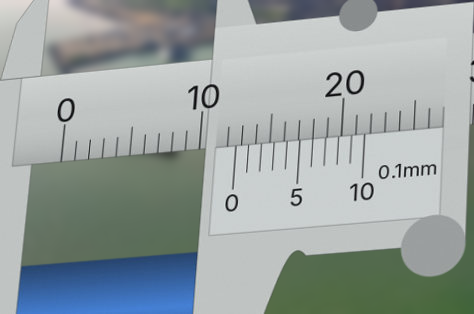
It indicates 12.6 mm
